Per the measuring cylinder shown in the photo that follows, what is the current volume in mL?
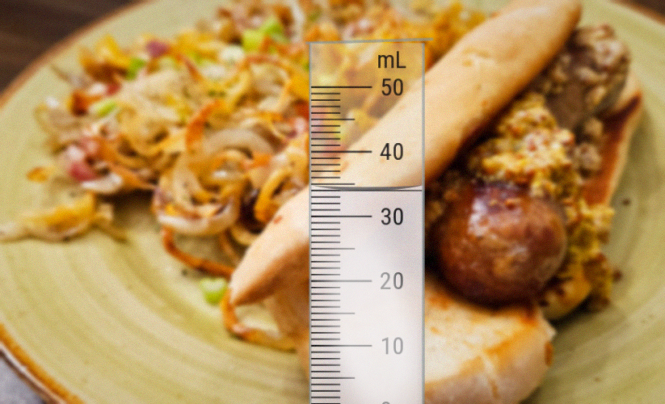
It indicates 34 mL
